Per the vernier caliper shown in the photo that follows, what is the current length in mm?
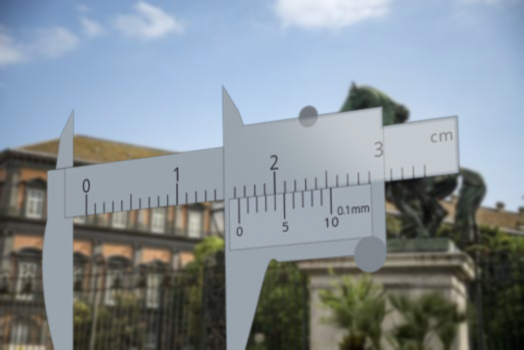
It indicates 16.4 mm
